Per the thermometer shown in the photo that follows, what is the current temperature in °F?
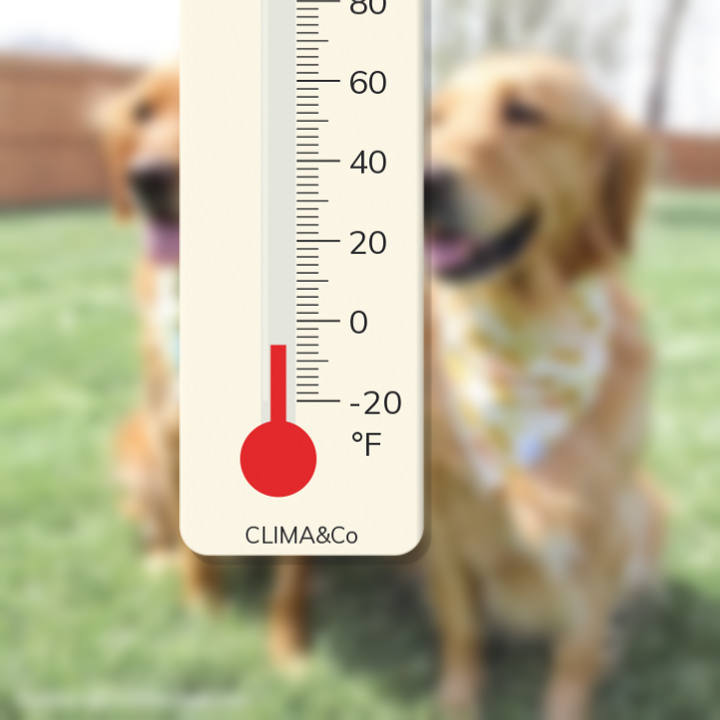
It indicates -6 °F
